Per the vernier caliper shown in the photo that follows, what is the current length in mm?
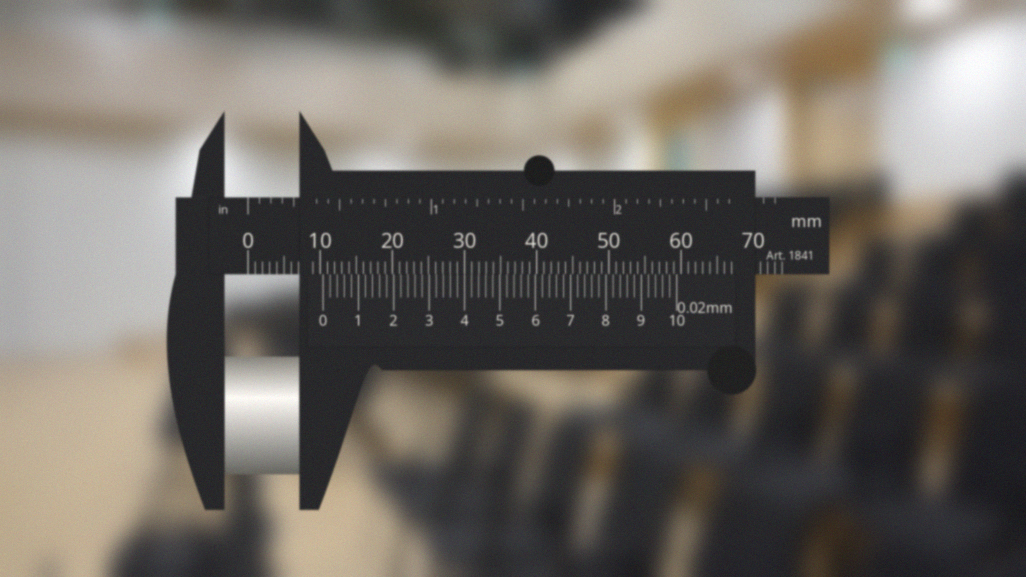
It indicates 10.4 mm
